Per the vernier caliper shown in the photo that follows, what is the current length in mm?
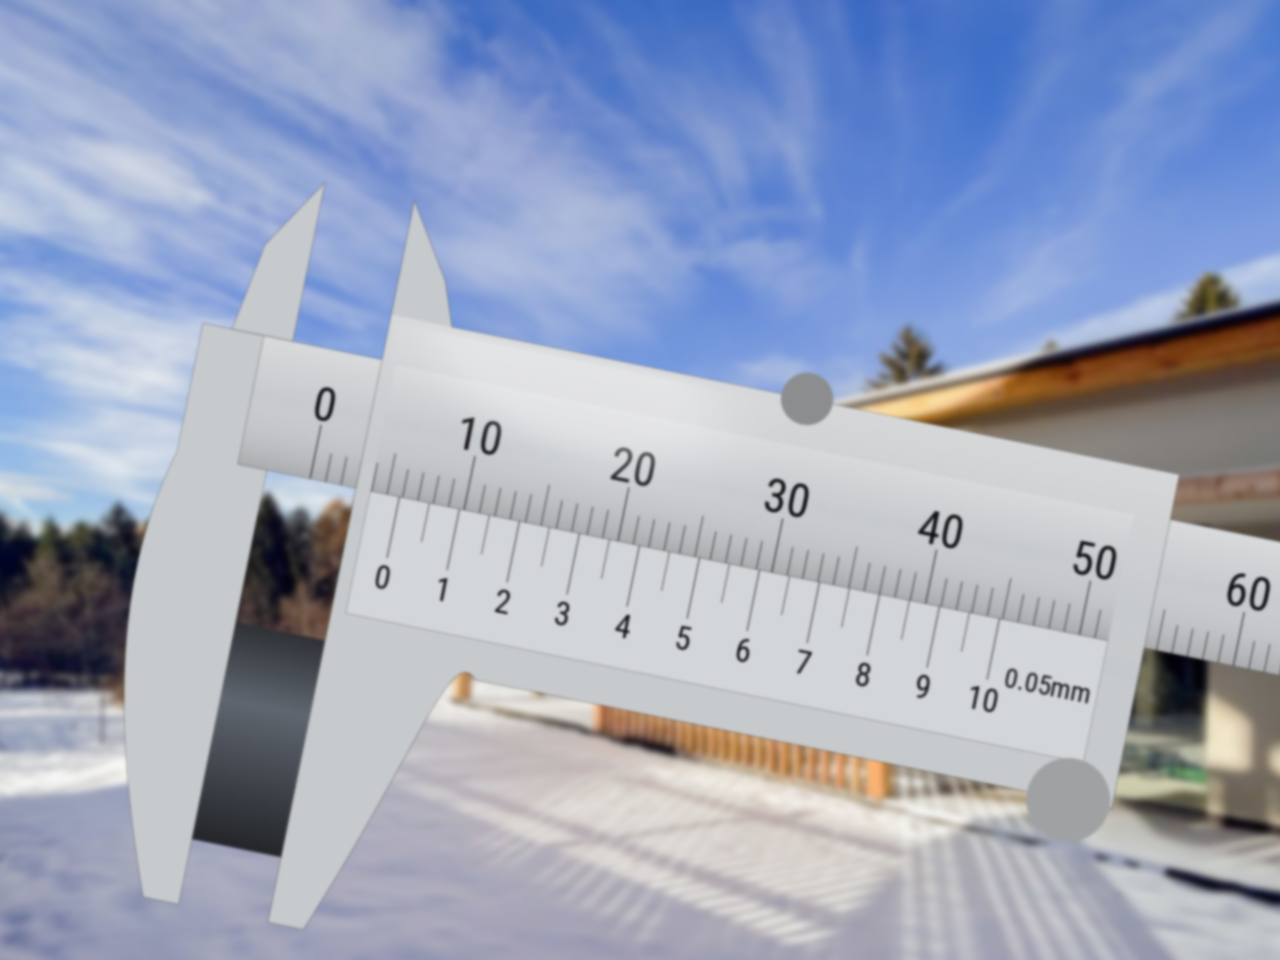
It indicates 5.8 mm
